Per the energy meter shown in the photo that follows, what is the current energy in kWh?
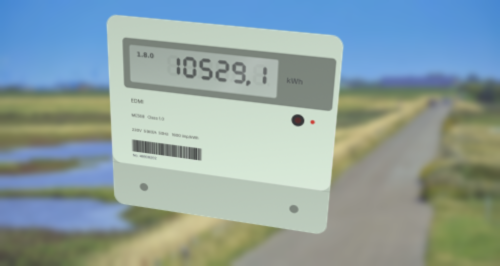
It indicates 10529.1 kWh
